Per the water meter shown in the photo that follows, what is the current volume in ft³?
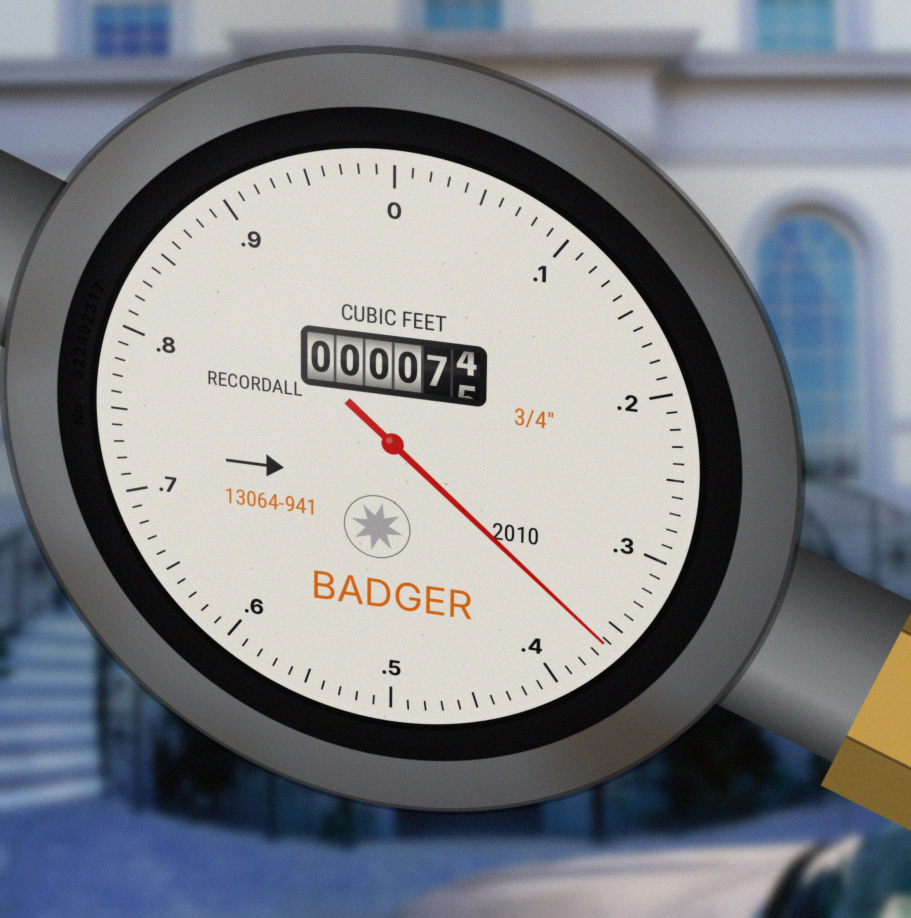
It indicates 74.36 ft³
